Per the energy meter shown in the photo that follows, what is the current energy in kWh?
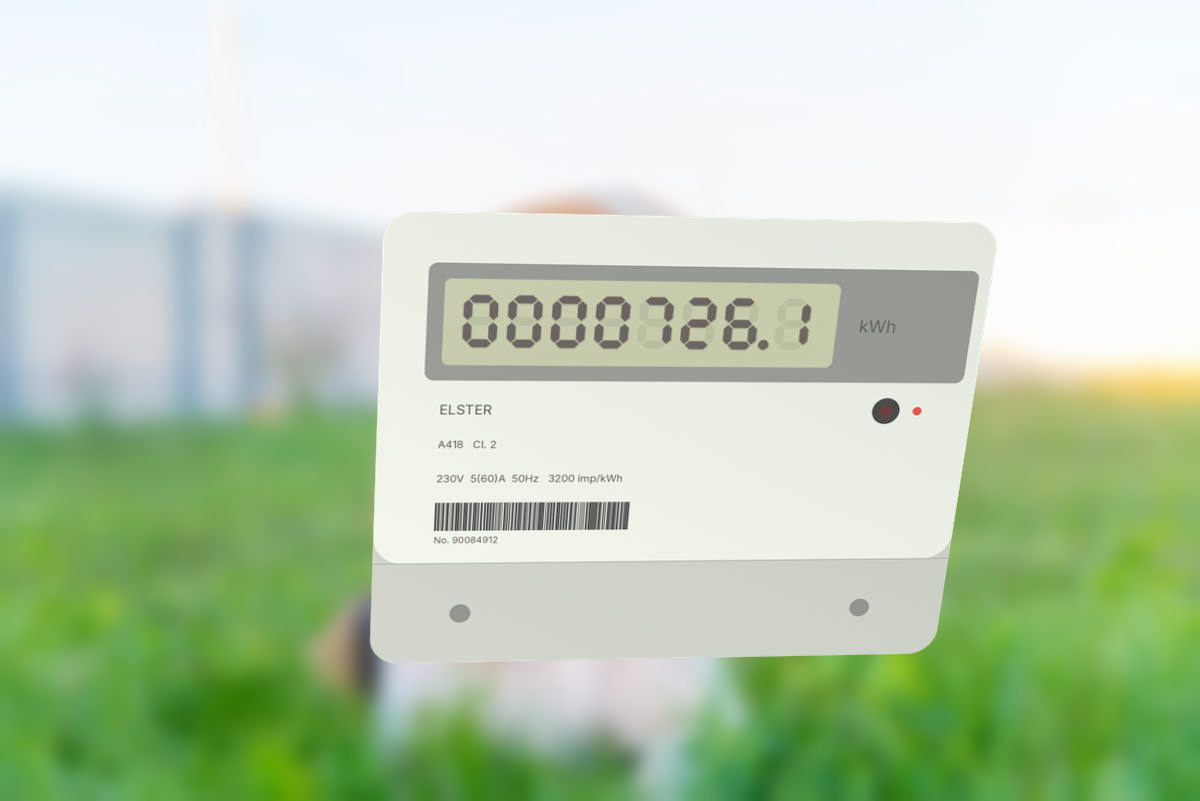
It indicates 726.1 kWh
